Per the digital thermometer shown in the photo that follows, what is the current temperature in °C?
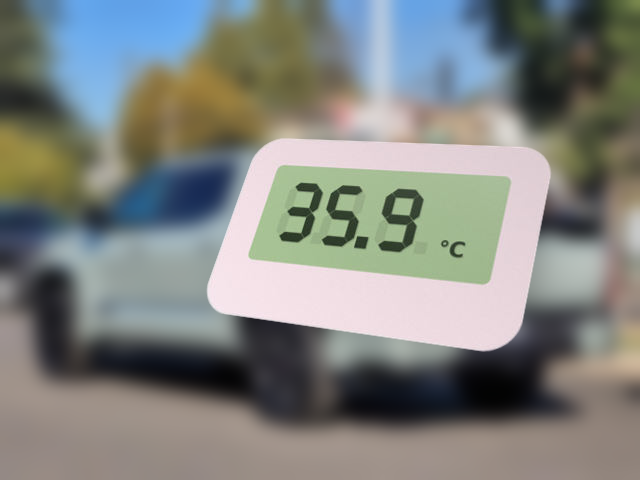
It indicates 35.9 °C
